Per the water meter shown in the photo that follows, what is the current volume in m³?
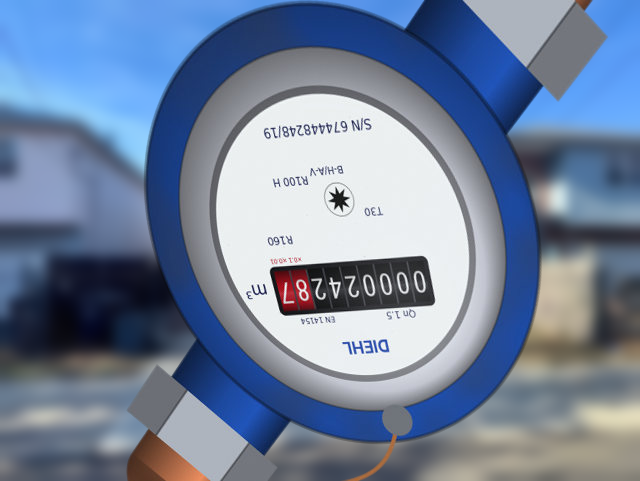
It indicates 242.87 m³
